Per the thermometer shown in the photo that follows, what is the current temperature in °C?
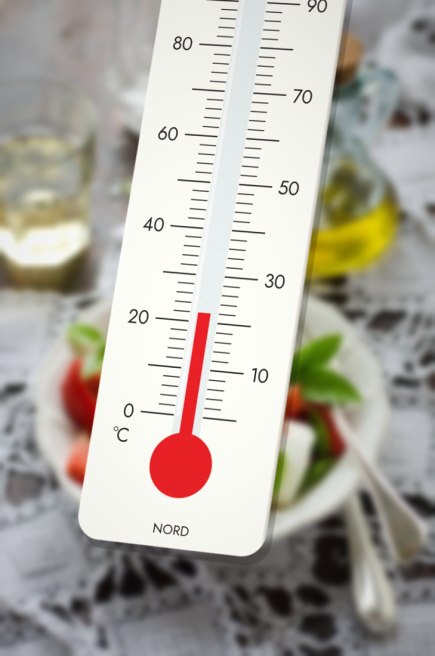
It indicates 22 °C
